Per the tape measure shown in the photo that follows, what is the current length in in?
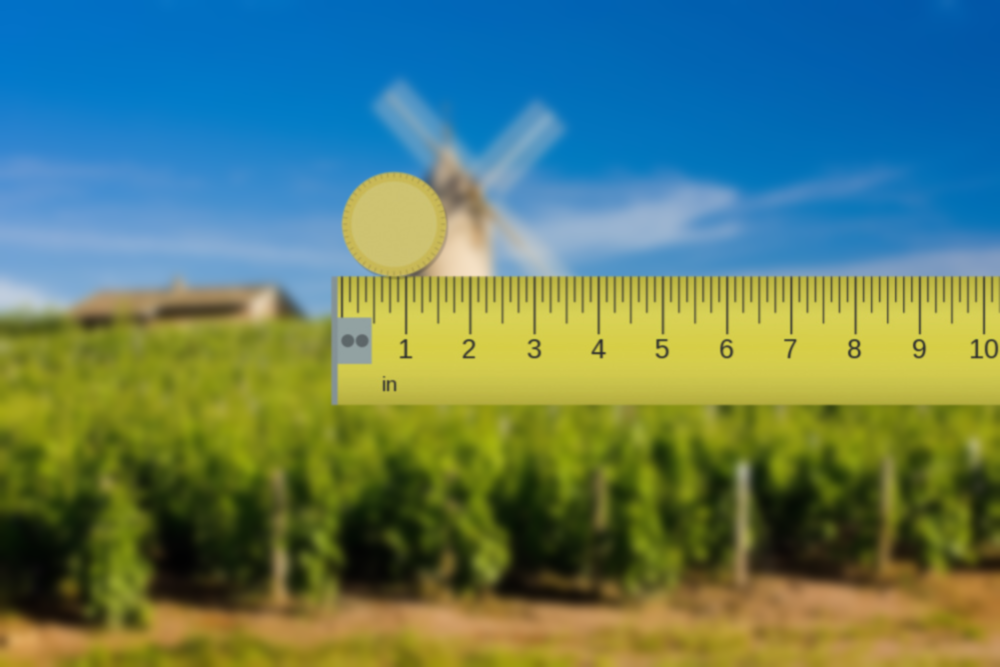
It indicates 1.625 in
